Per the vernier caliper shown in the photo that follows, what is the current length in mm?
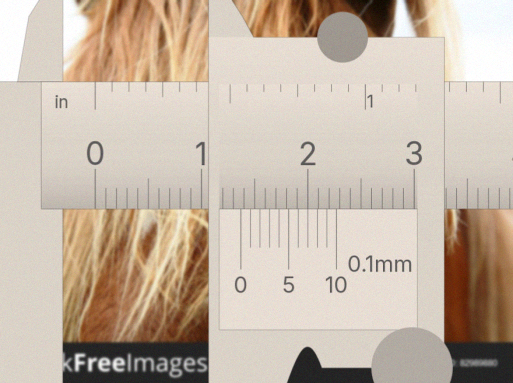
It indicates 13.7 mm
